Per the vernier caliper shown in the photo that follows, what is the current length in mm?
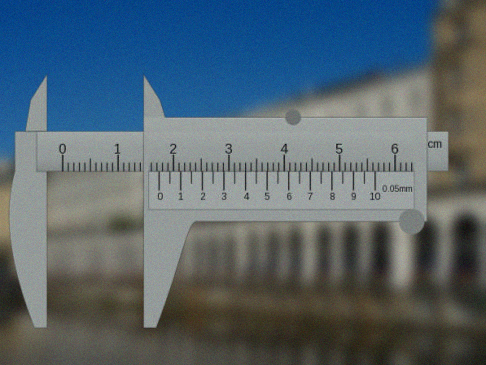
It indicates 17.4 mm
